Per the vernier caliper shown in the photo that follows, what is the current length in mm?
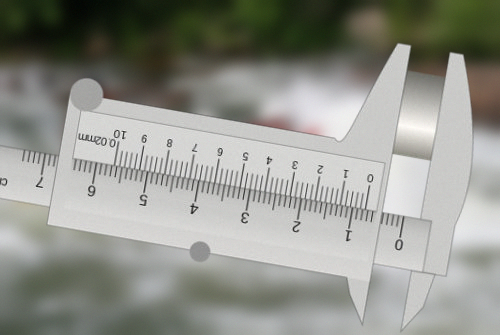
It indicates 7.5 mm
